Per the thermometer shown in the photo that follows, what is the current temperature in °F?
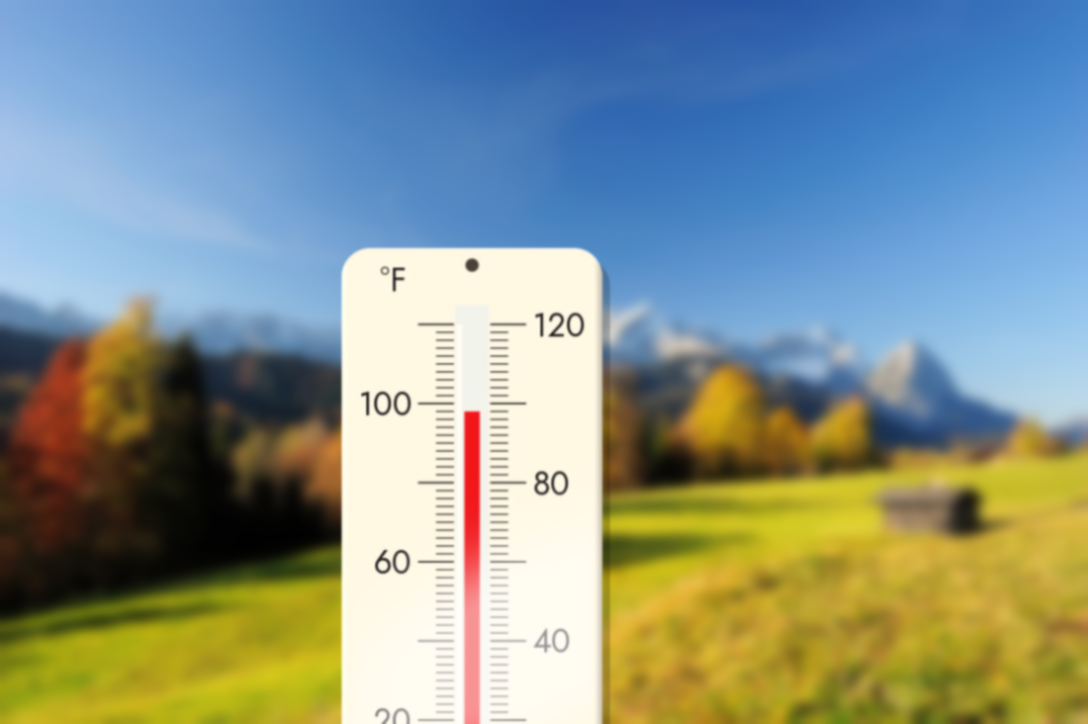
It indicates 98 °F
